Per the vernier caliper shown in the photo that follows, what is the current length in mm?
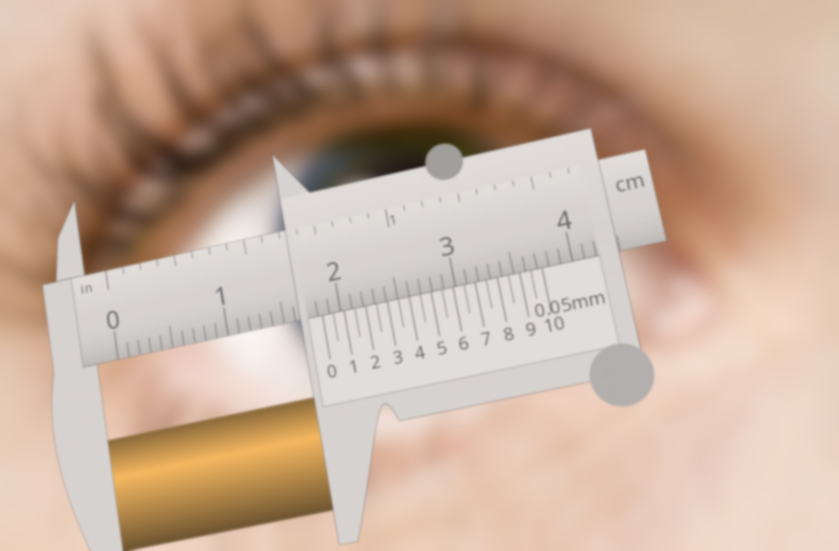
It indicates 18.4 mm
